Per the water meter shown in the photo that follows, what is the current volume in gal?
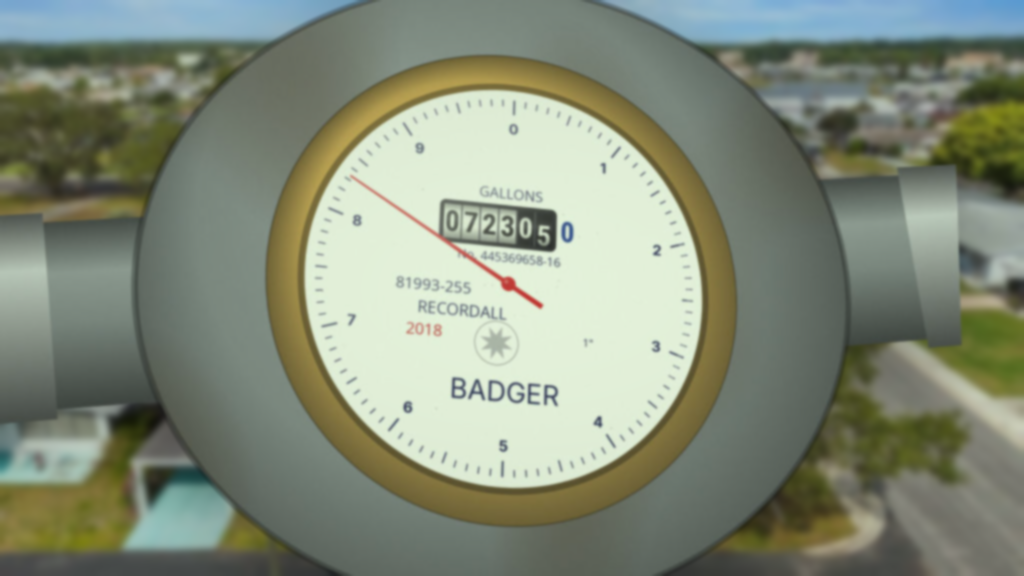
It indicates 723048.3 gal
